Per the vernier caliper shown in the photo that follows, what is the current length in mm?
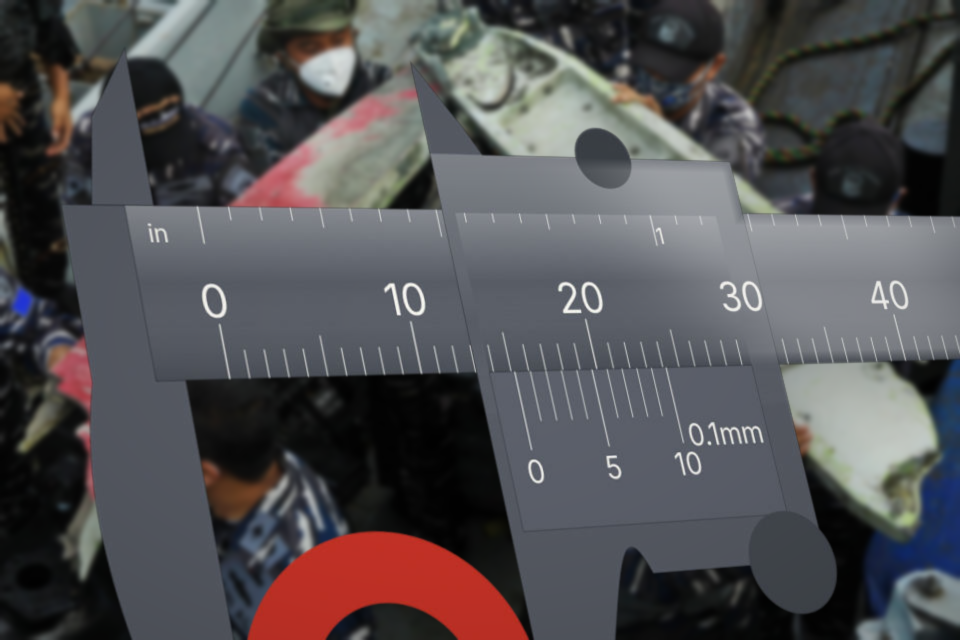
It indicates 15.2 mm
